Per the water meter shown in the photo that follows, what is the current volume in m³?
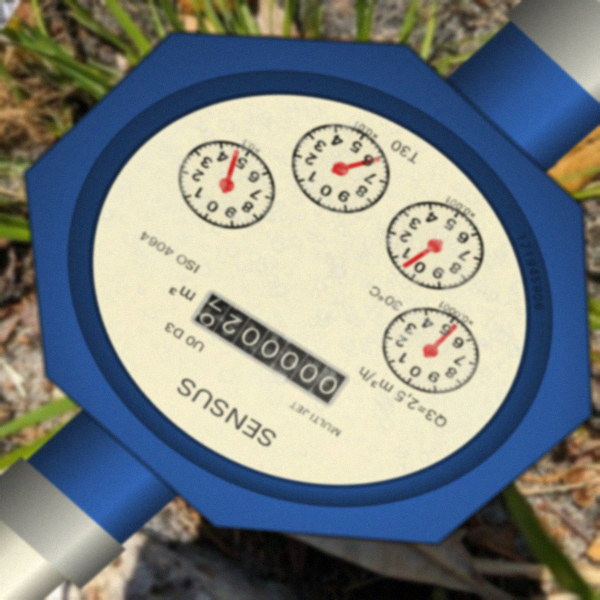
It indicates 26.4605 m³
